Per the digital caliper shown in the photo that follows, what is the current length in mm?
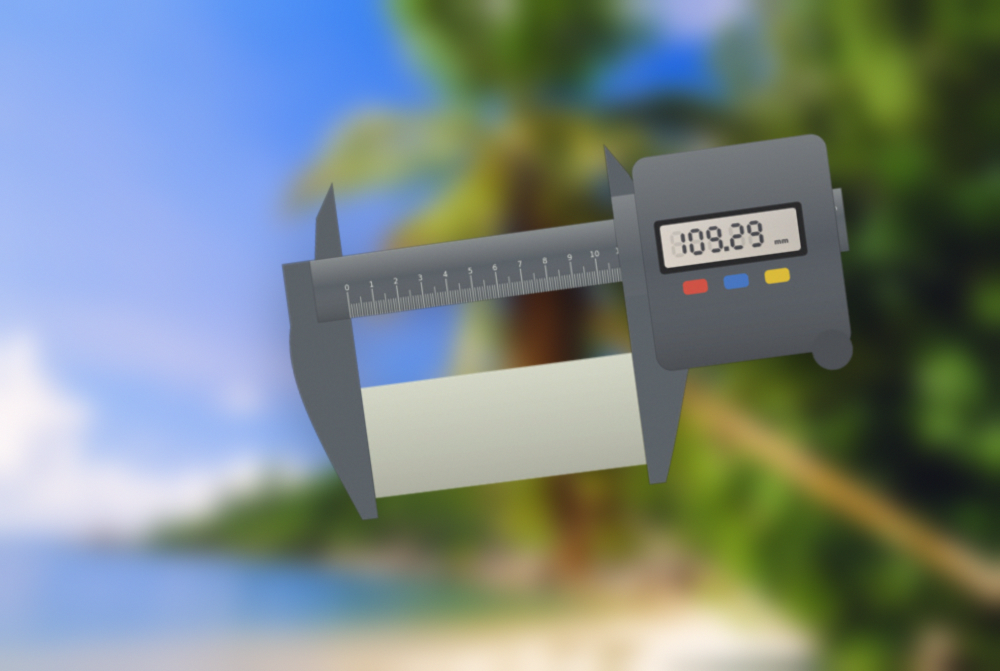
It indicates 109.29 mm
